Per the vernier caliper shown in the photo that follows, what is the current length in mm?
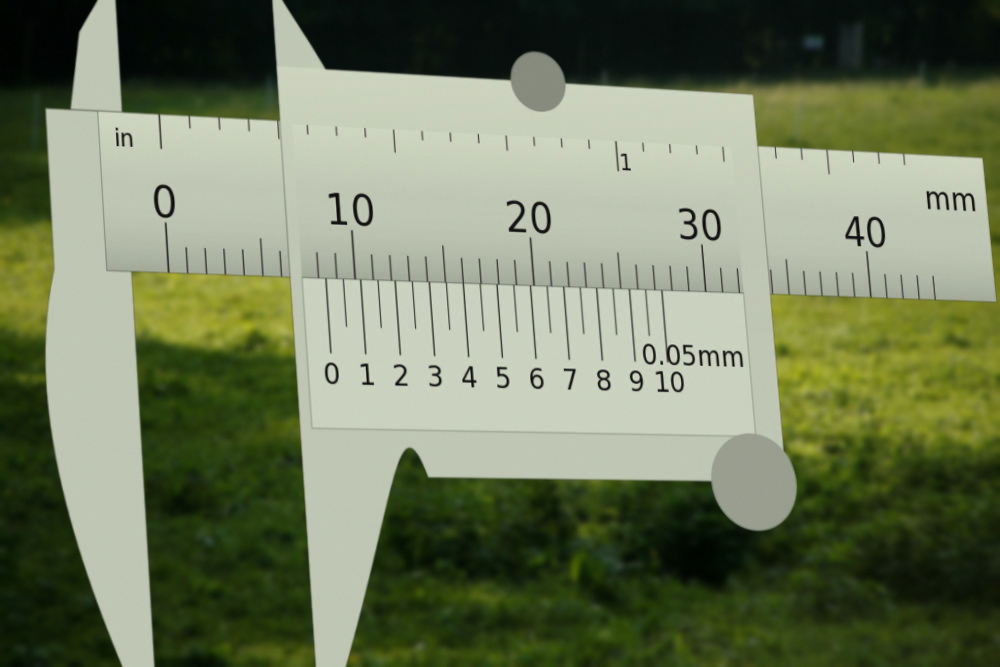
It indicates 8.4 mm
